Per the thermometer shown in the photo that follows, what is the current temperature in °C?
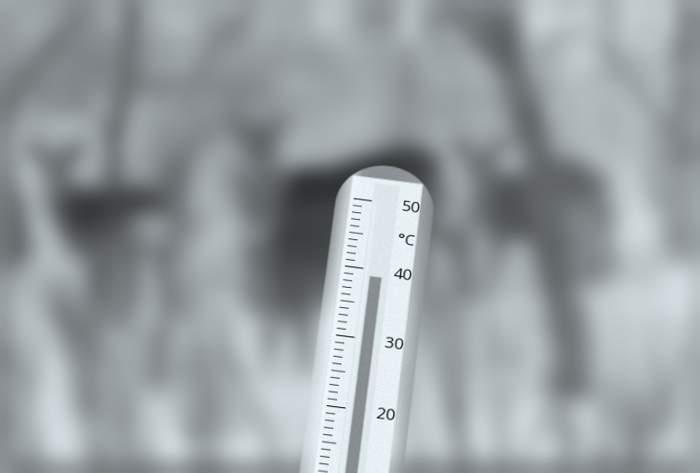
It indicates 39 °C
